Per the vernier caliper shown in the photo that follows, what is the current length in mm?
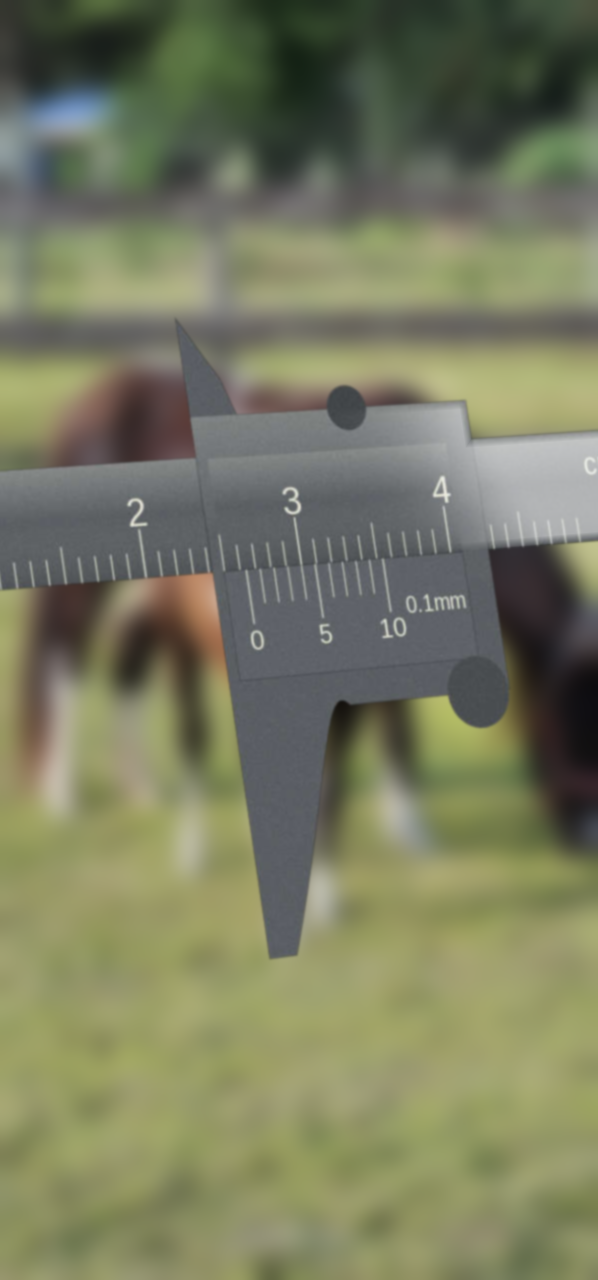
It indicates 26.4 mm
